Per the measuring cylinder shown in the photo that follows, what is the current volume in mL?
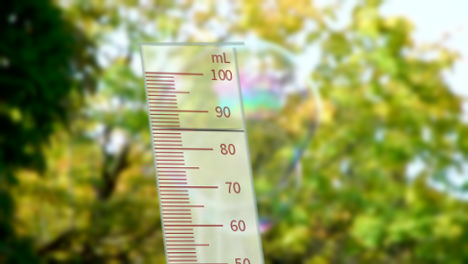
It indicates 85 mL
